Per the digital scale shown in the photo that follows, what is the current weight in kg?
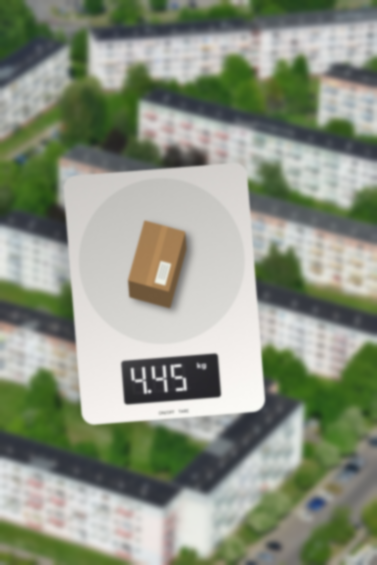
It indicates 4.45 kg
